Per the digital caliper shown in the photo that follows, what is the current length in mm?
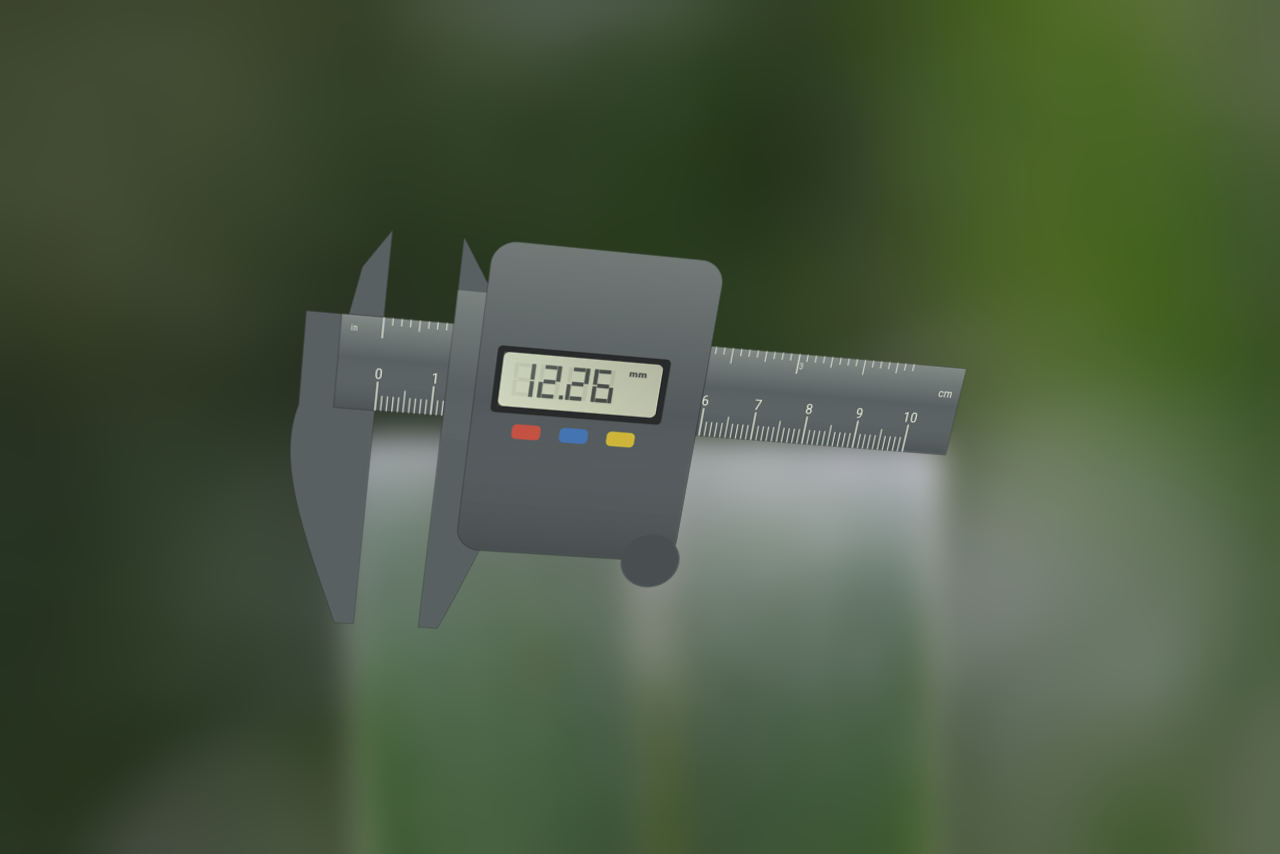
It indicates 12.26 mm
